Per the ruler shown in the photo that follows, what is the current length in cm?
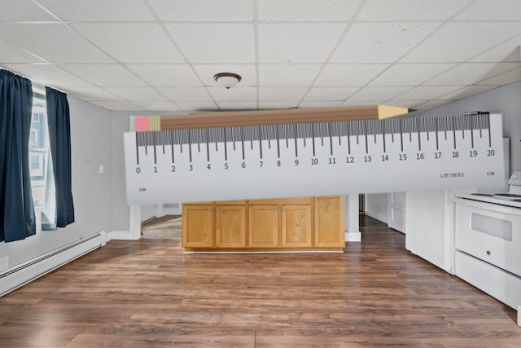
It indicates 16 cm
